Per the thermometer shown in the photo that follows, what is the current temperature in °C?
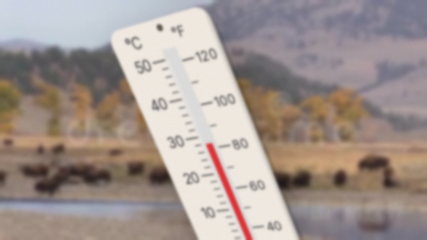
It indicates 28 °C
